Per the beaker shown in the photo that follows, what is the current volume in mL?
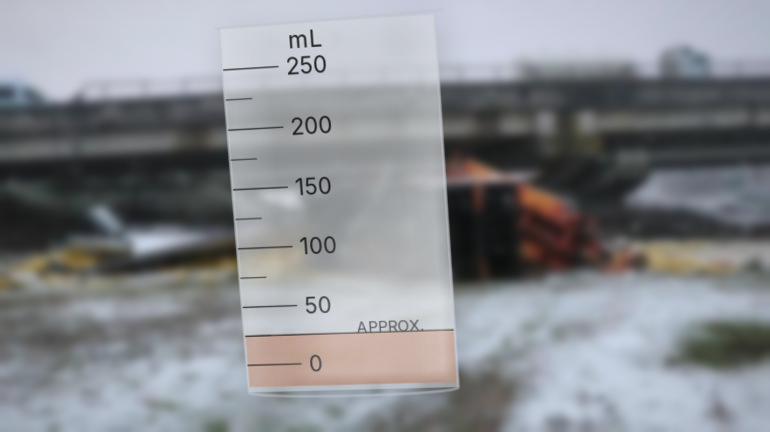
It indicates 25 mL
